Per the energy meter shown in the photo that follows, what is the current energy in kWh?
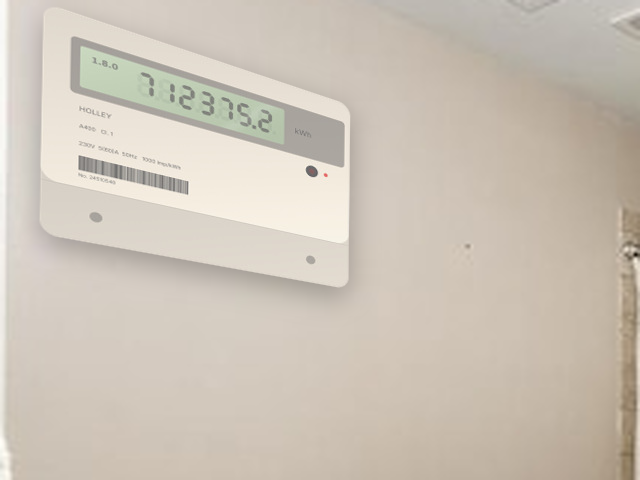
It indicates 712375.2 kWh
